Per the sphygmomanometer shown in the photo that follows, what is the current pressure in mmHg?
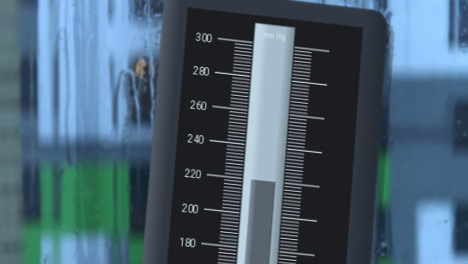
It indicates 220 mmHg
